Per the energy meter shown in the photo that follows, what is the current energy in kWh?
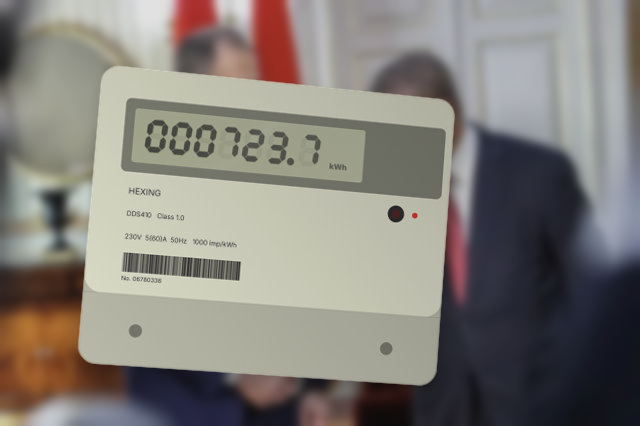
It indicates 723.7 kWh
